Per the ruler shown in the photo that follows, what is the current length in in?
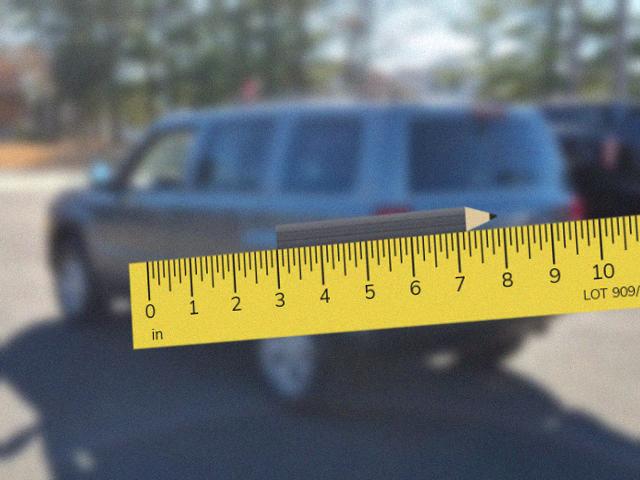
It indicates 4.875 in
